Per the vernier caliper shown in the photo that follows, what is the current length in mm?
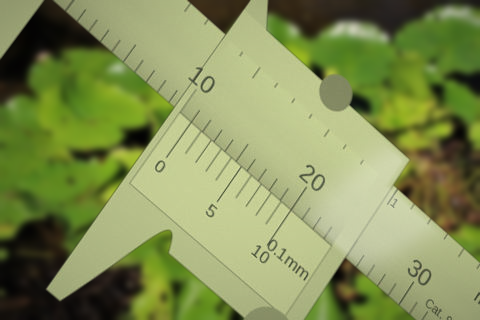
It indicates 11.0 mm
